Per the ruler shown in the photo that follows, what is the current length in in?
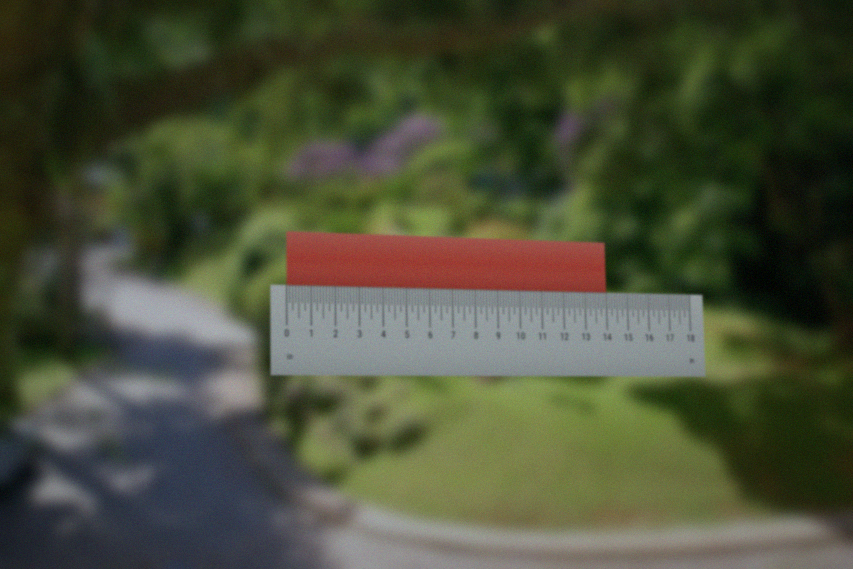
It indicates 14 in
